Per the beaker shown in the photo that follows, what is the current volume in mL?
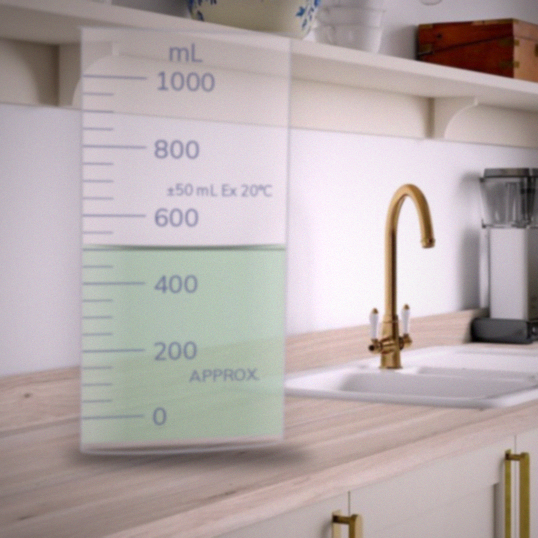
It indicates 500 mL
